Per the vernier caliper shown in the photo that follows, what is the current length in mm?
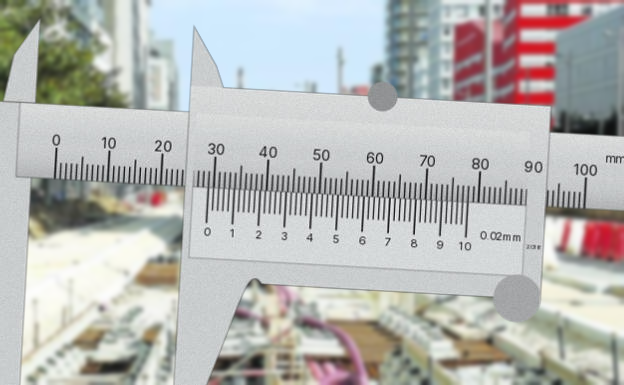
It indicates 29.0 mm
